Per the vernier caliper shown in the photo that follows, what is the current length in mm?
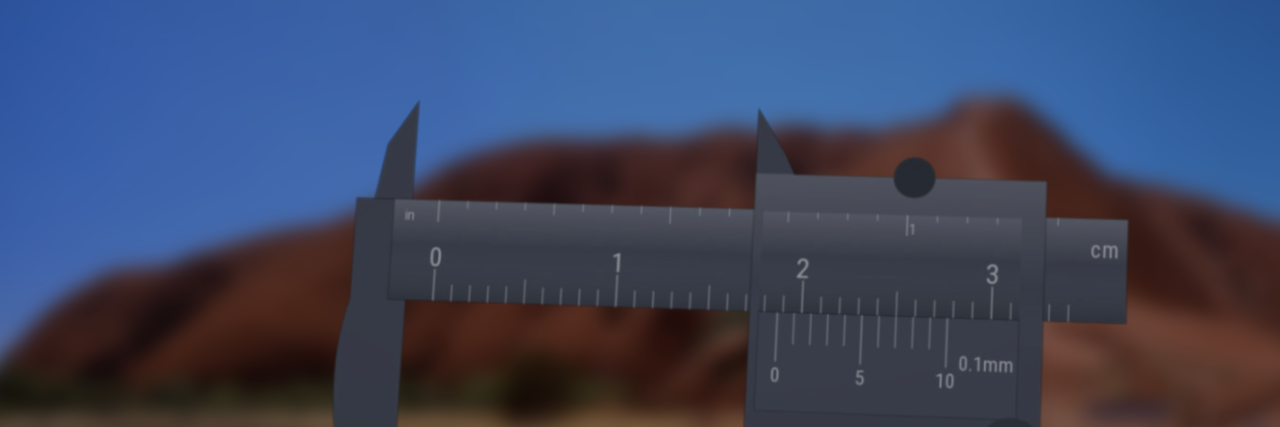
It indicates 18.7 mm
